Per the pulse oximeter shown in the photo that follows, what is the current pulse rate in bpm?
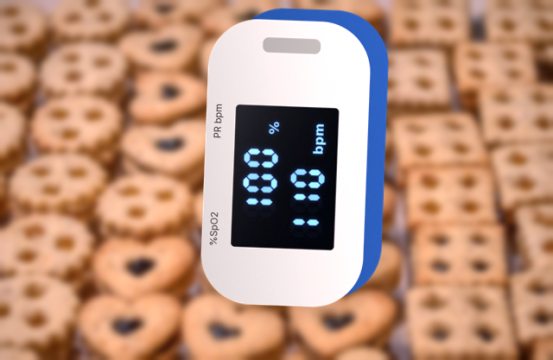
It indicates 110 bpm
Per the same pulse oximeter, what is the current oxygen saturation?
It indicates 100 %
